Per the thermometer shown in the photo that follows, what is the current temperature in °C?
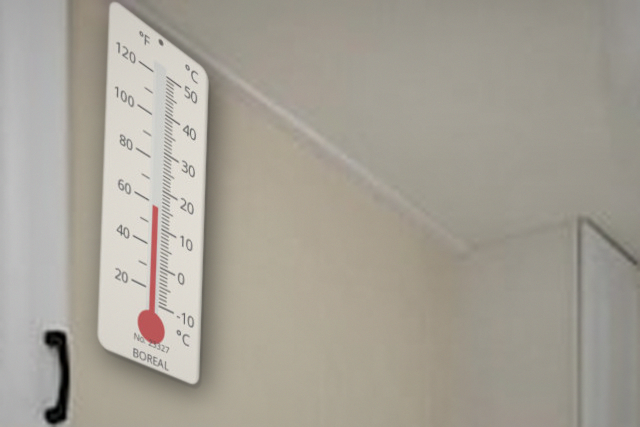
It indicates 15 °C
